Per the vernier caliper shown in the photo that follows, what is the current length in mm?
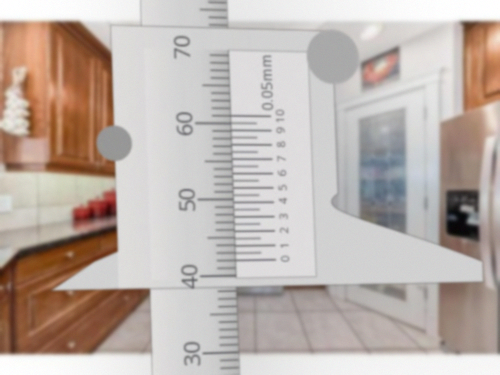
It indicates 42.0 mm
